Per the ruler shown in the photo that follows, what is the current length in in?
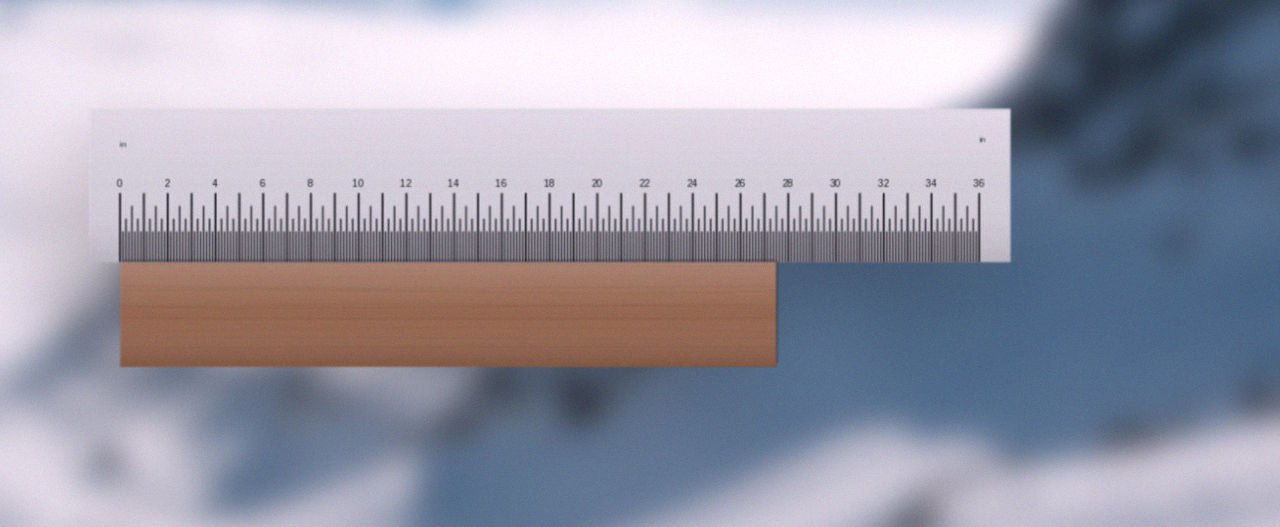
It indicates 27.5 in
